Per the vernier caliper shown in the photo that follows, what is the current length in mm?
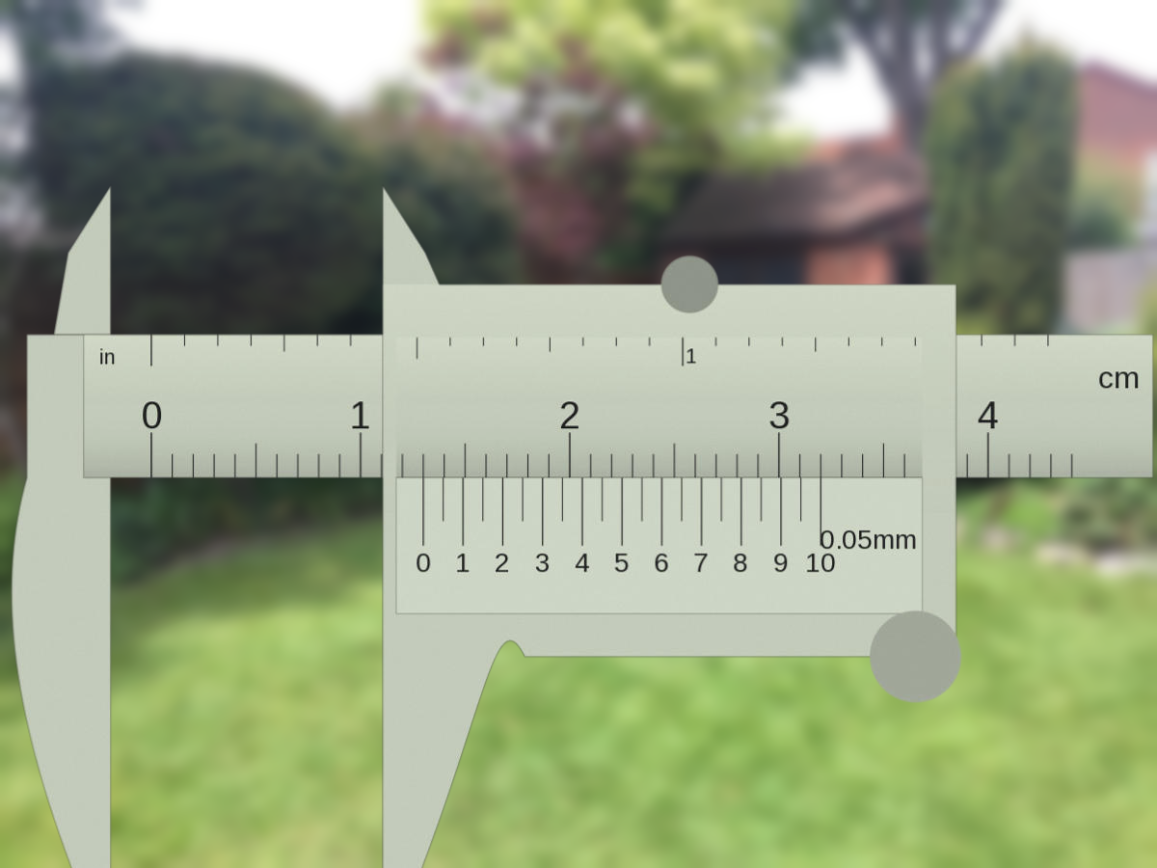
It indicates 13.0 mm
